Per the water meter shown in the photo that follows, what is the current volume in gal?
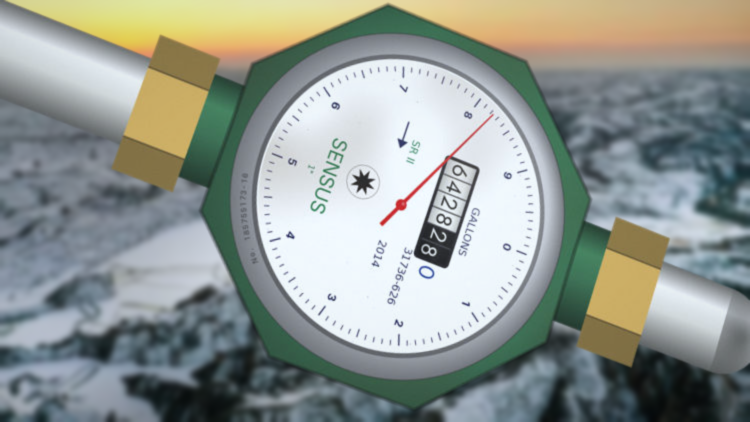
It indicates 6428278.2 gal
